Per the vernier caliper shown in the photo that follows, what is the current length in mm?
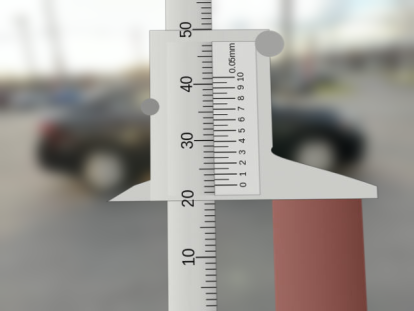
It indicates 22.2 mm
